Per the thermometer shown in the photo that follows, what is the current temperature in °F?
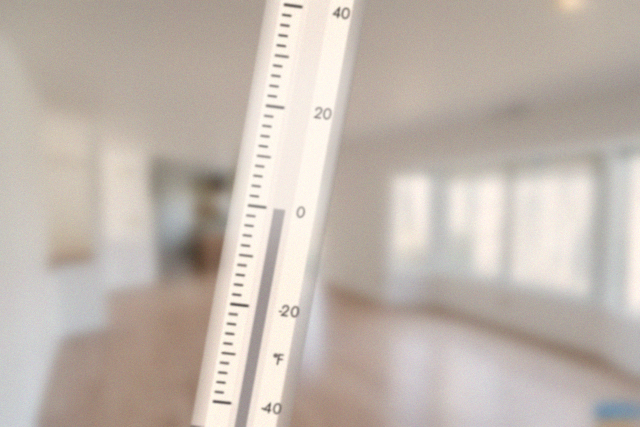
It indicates 0 °F
